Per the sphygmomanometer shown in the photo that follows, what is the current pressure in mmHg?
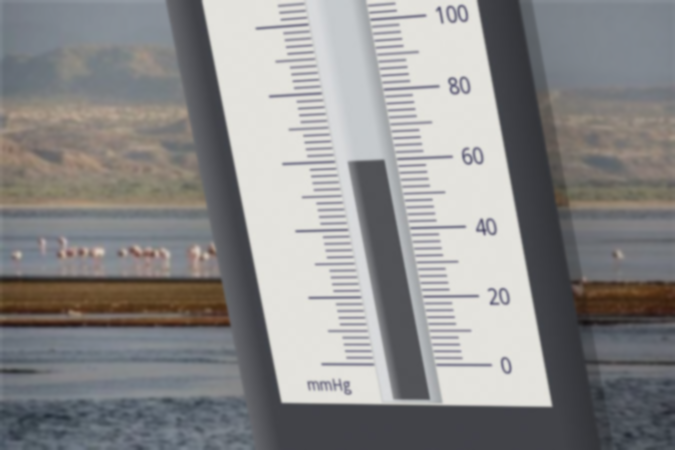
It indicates 60 mmHg
